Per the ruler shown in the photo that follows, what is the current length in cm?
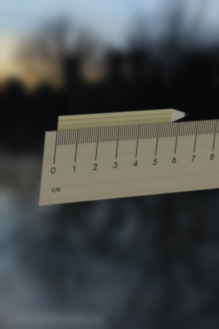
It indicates 6.5 cm
